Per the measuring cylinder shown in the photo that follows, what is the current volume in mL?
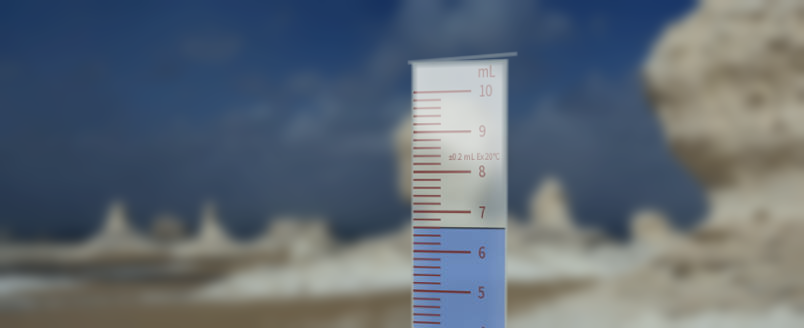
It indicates 6.6 mL
